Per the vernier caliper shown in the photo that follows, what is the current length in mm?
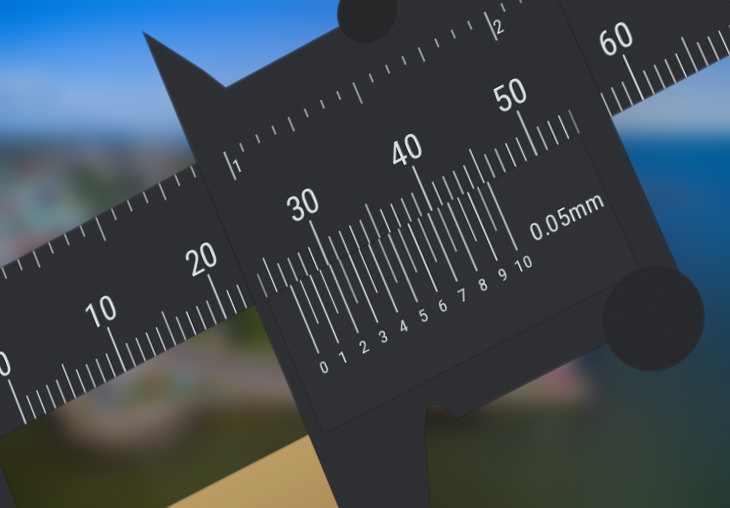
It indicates 26.3 mm
